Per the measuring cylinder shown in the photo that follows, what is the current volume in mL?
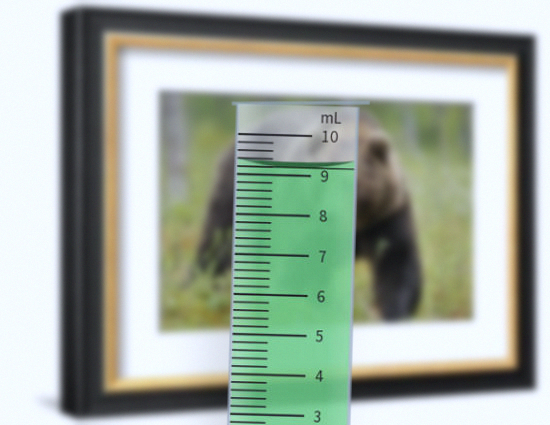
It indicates 9.2 mL
